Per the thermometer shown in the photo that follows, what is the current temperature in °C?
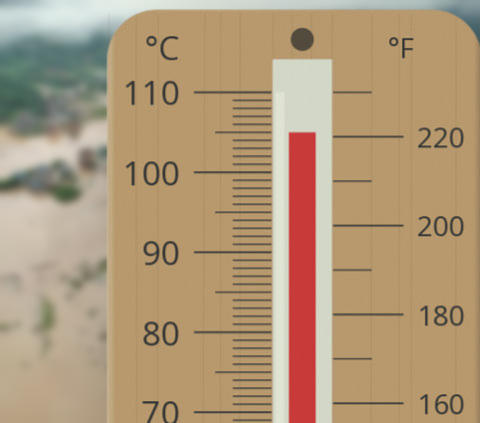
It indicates 105 °C
